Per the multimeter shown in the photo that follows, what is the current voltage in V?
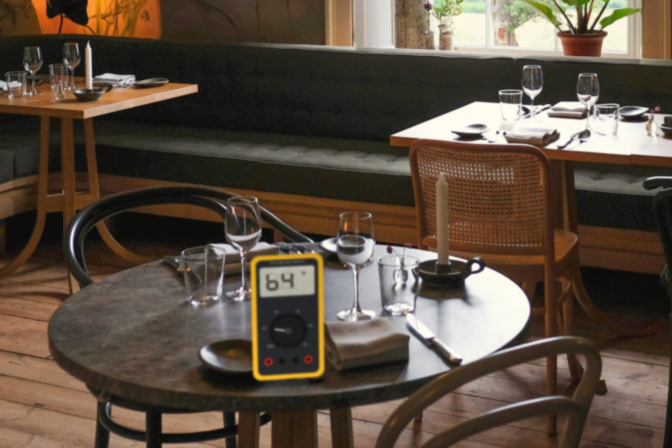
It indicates 64 V
